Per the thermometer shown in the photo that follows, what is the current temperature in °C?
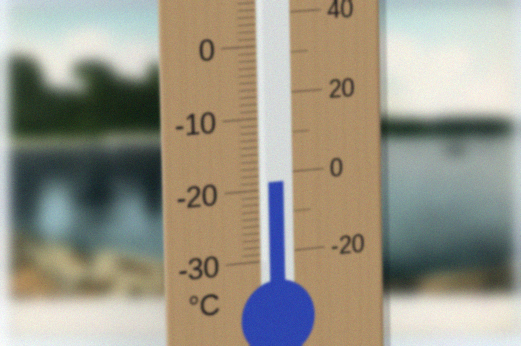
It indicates -19 °C
